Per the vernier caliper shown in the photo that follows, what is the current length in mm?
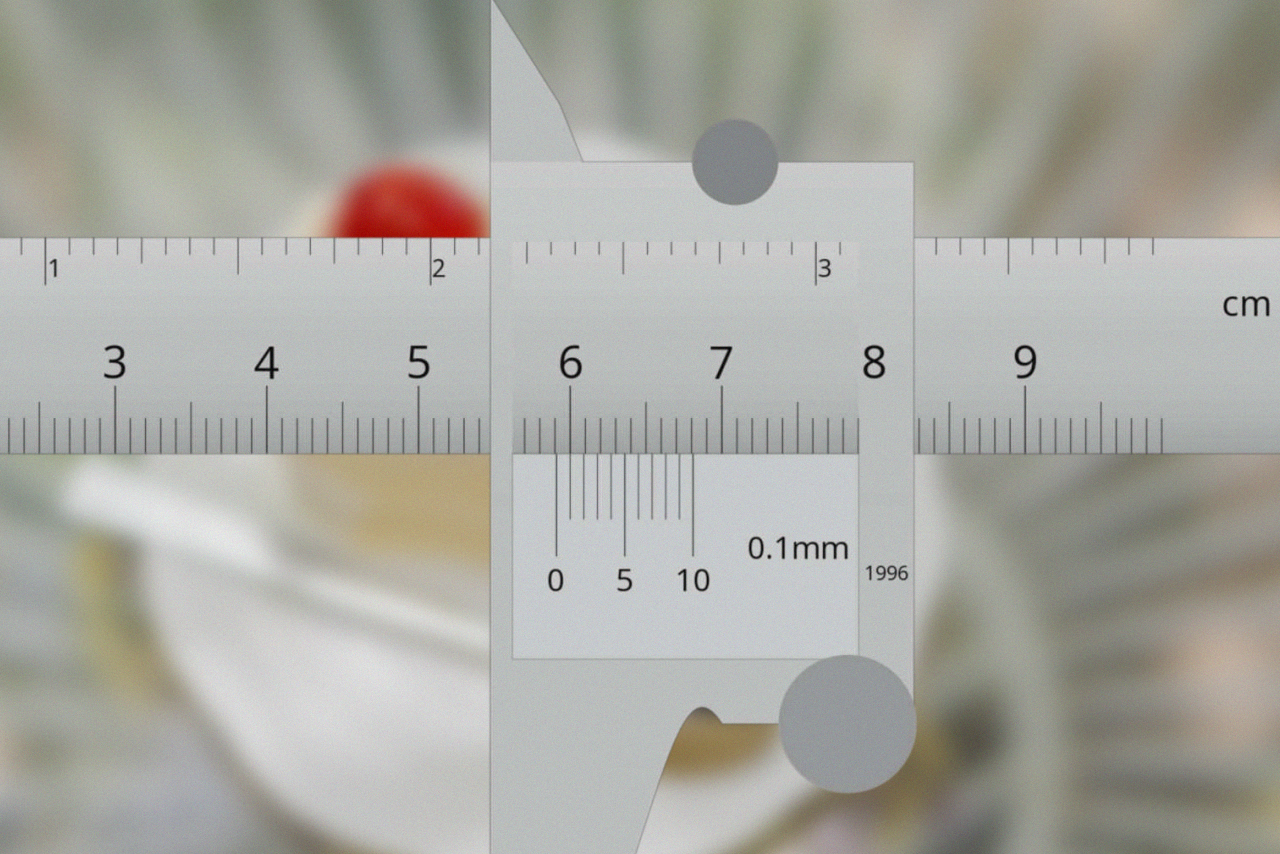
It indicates 59.1 mm
